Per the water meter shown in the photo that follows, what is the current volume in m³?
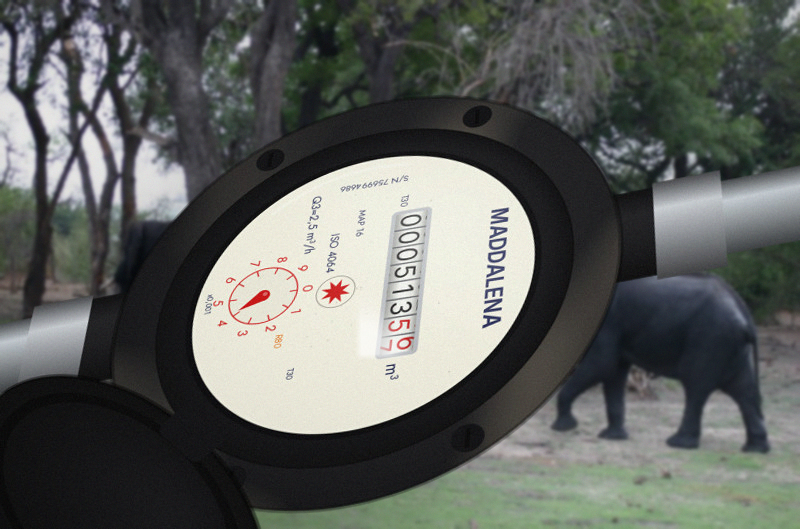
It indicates 513.564 m³
